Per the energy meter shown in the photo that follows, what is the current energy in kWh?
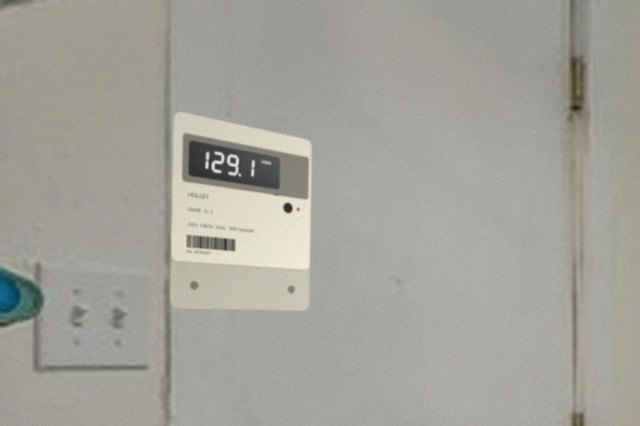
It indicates 129.1 kWh
